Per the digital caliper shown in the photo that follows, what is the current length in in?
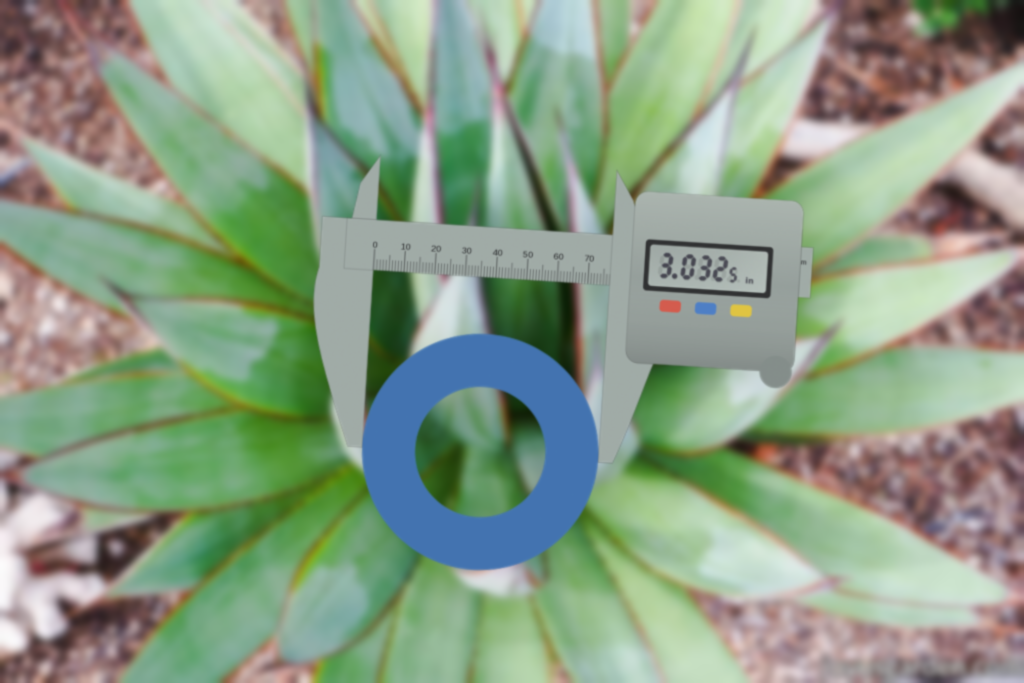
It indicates 3.0325 in
